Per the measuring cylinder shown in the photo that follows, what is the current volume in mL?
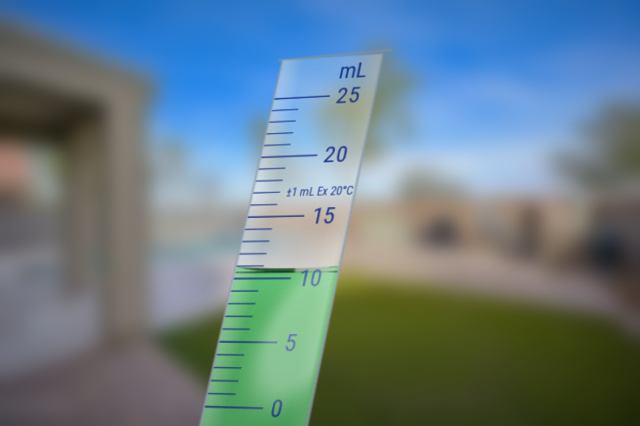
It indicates 10.5 mL
